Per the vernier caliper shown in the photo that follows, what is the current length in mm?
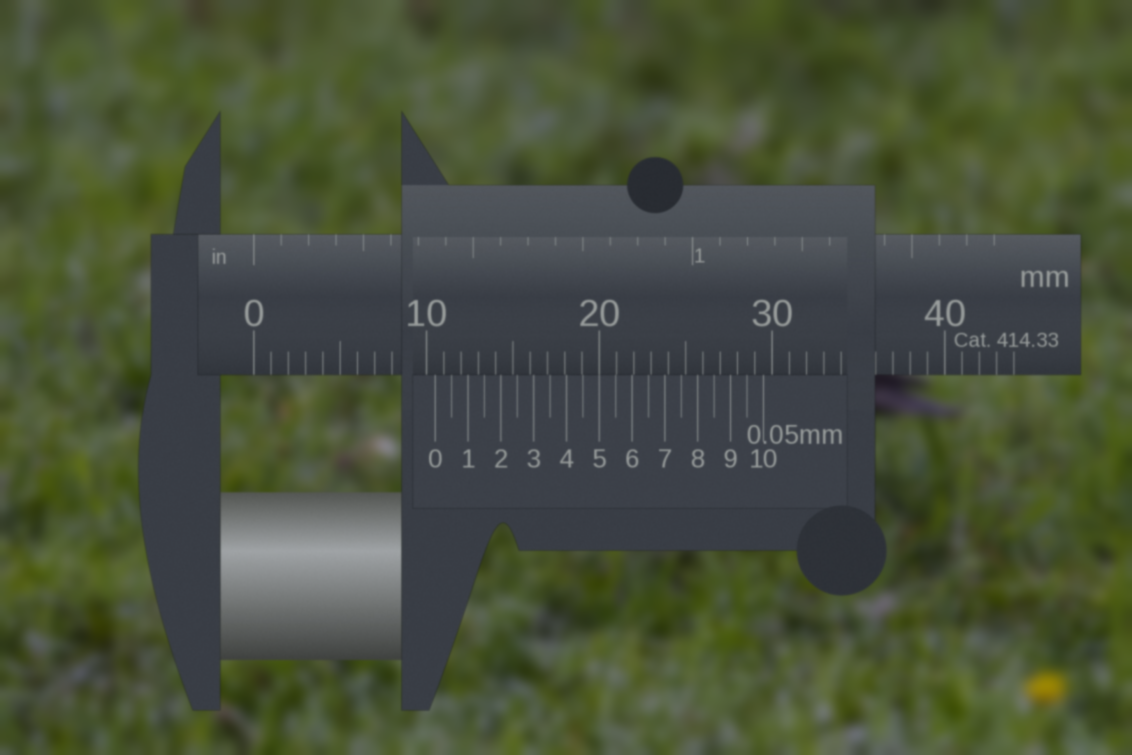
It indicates 10.5 mm
